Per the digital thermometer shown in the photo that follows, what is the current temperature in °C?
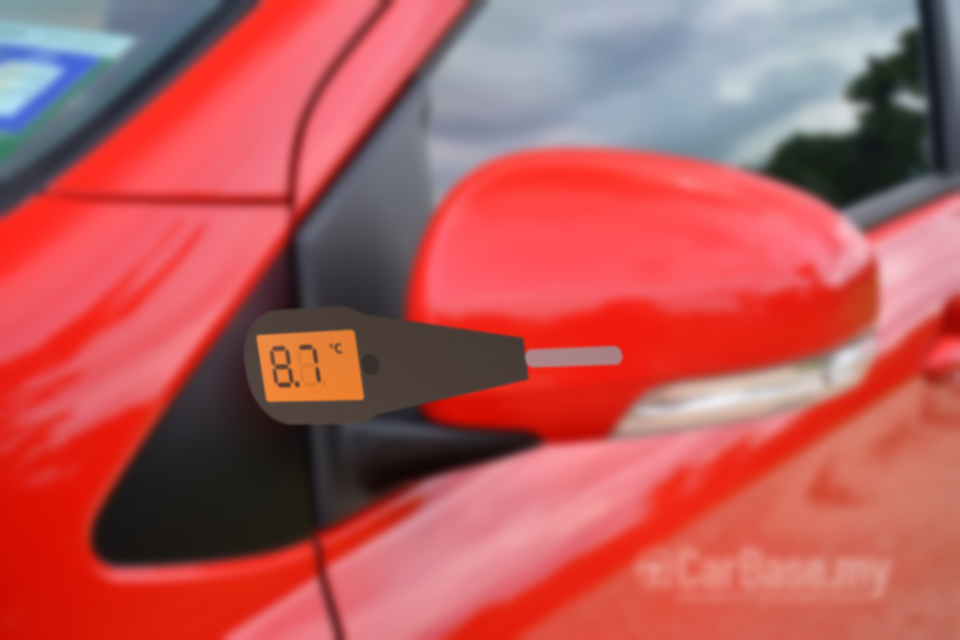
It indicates 8.7 °C
